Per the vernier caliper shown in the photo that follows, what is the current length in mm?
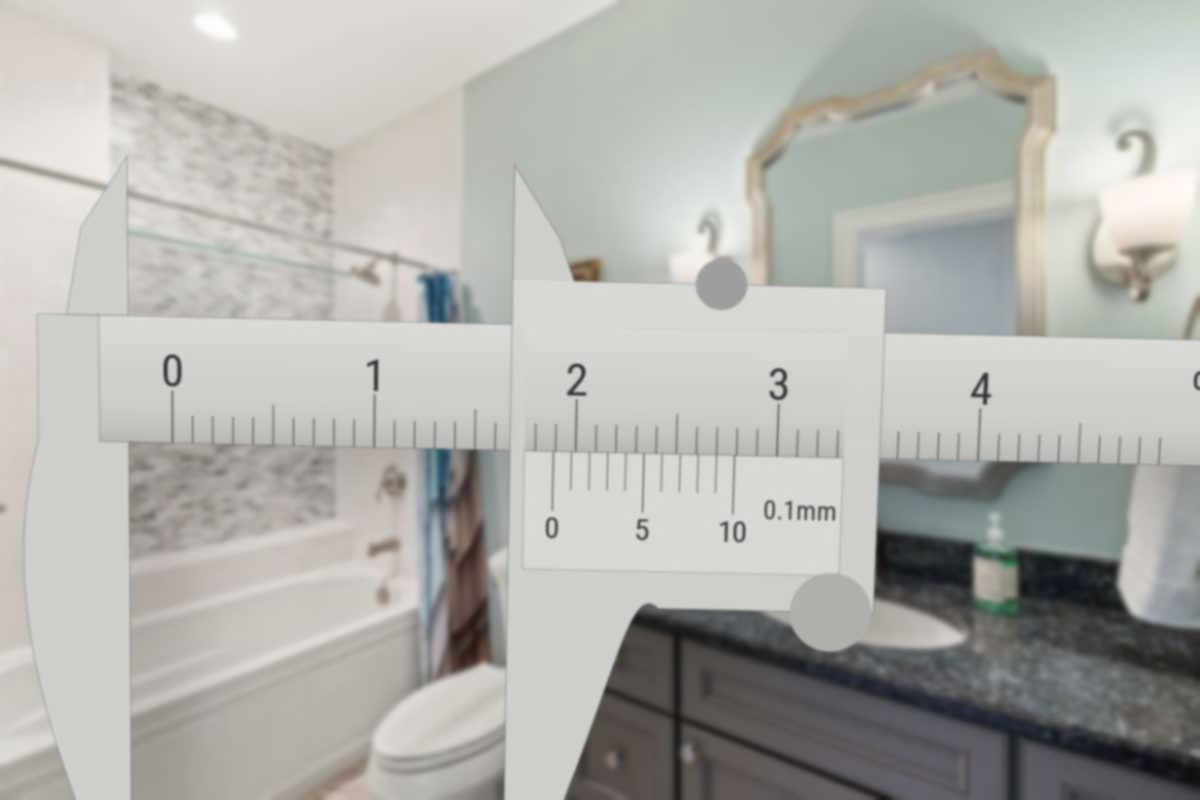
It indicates 18.9 mm
